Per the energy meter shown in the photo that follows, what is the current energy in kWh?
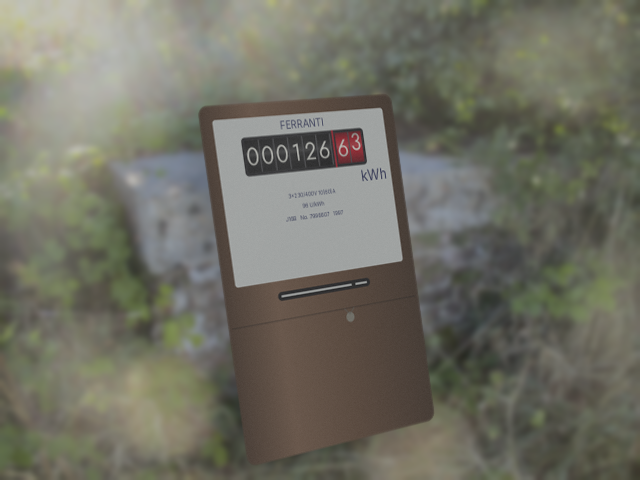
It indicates 126.63 kWh
